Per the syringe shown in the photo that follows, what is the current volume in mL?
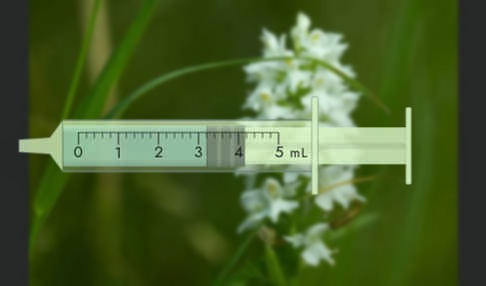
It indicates 3.2 mL
